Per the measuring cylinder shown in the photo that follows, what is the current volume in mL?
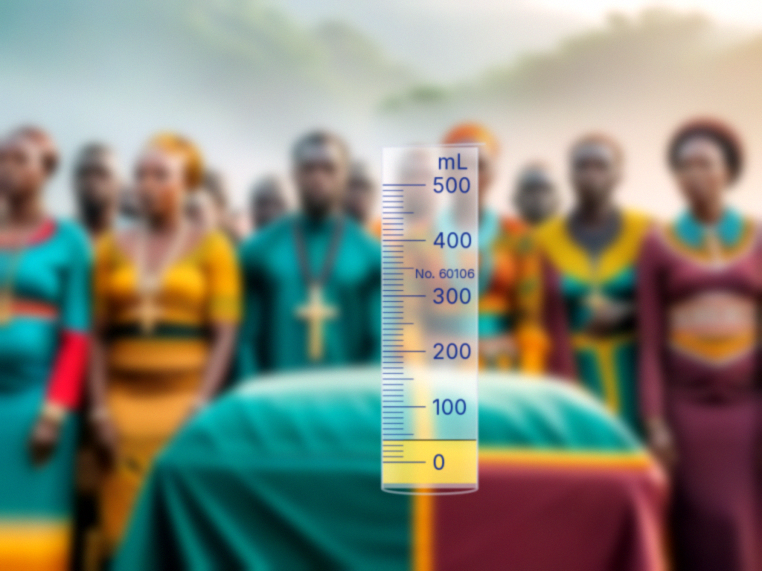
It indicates 40 mL
